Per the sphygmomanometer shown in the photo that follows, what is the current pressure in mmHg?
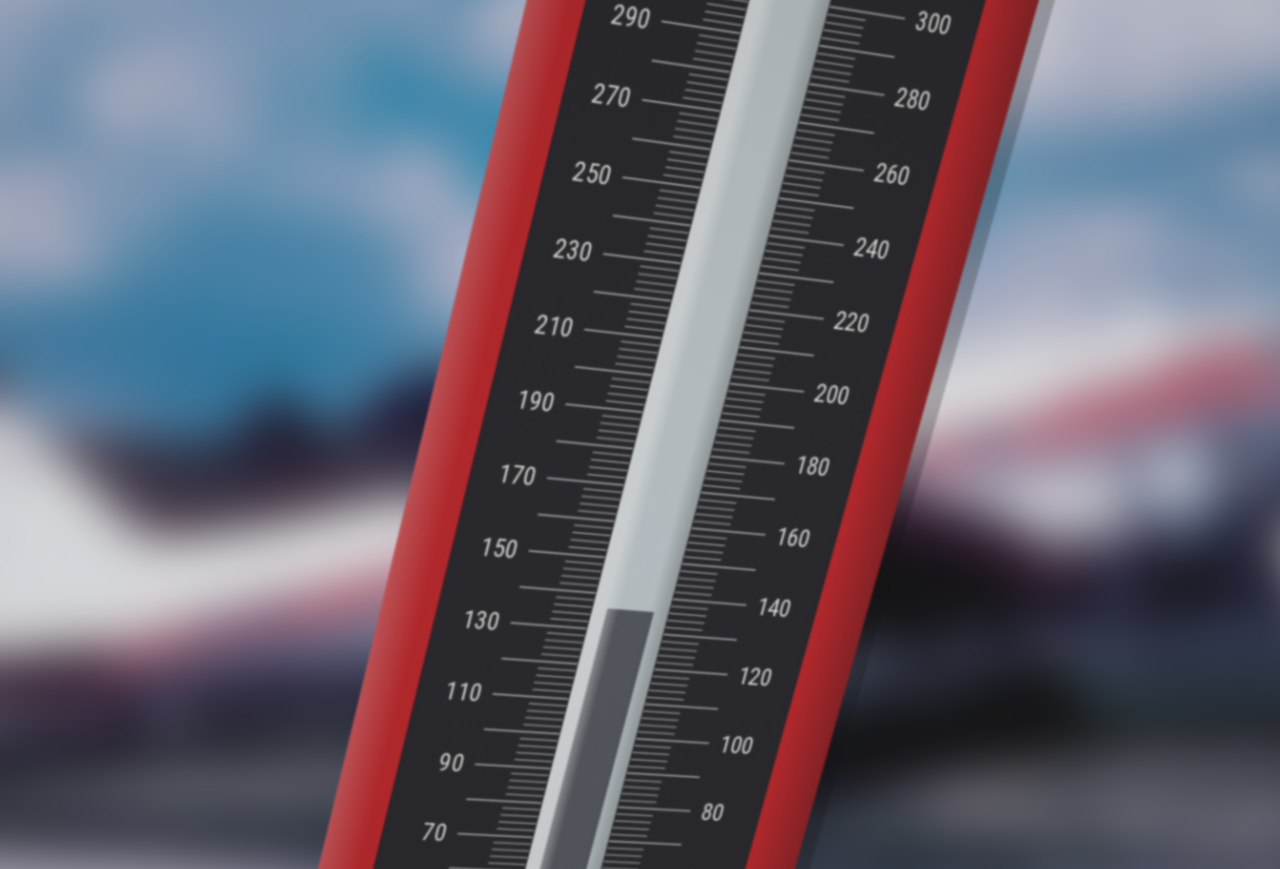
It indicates 136 mmHg
